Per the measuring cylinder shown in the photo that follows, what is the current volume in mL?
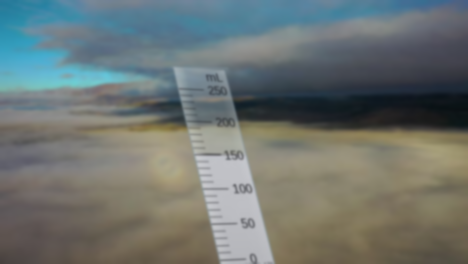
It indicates 150 mL
